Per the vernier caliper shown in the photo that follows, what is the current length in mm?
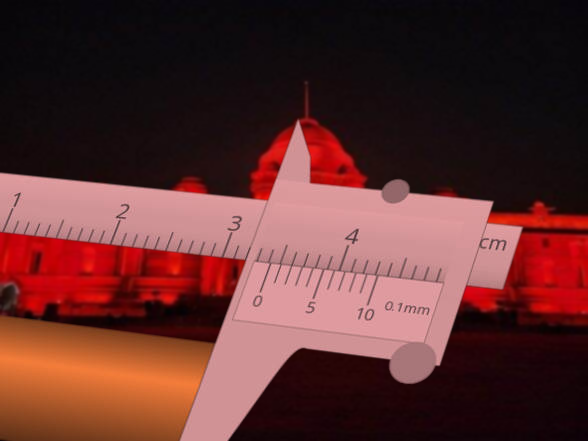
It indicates 34.2 mm
